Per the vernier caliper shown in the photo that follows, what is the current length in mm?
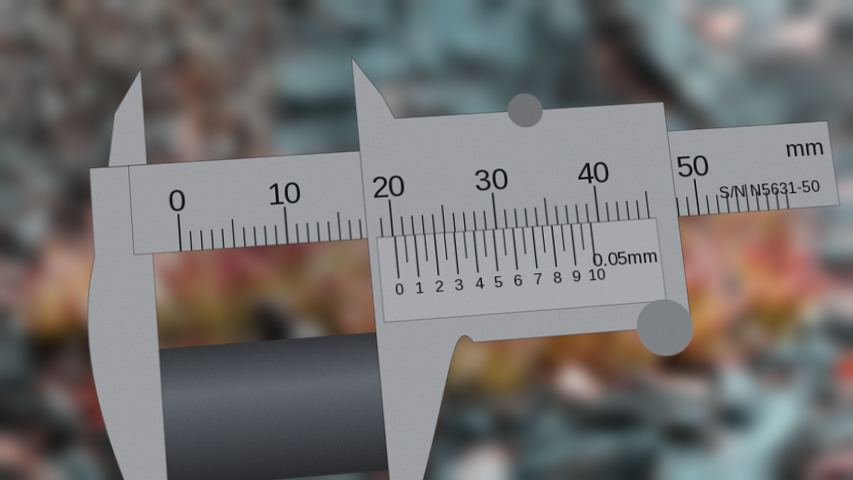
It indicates 20.2 mm
